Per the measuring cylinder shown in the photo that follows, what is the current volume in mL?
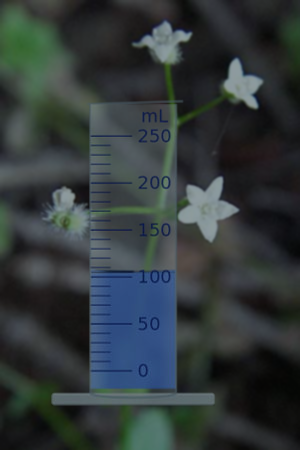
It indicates 105 mL
